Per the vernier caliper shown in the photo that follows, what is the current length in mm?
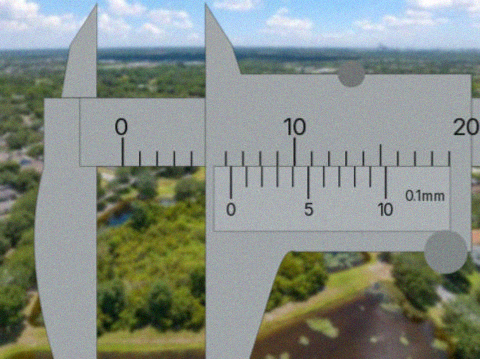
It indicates 6.3 mm
